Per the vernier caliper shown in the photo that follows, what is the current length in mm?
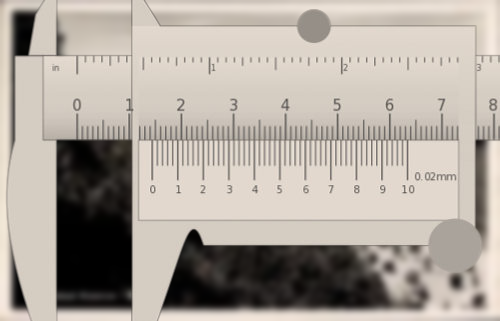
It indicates 14.4 mm
